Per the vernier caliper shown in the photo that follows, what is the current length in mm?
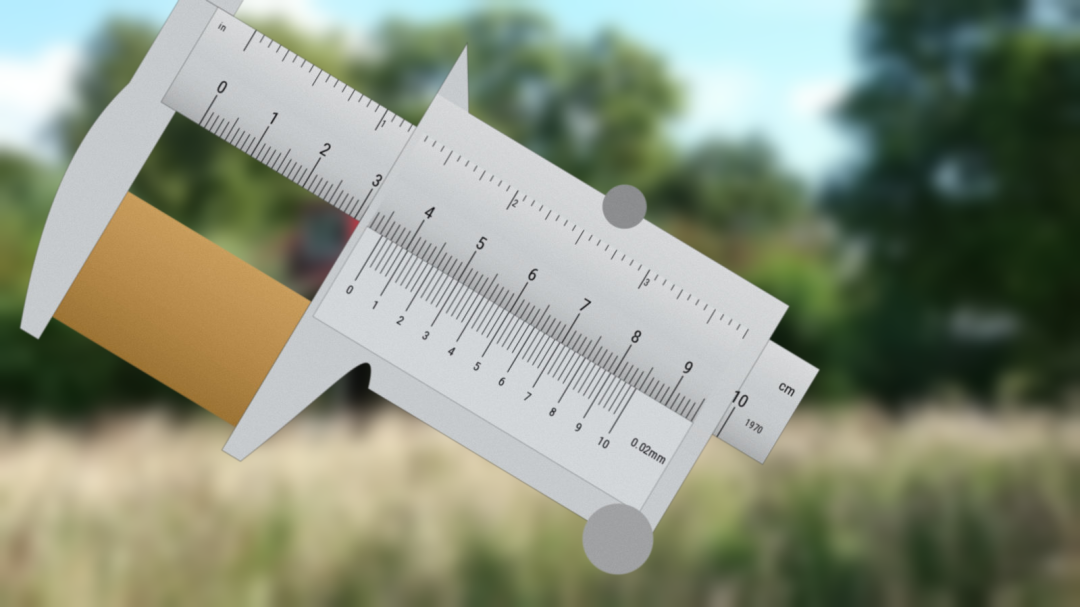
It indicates 35.4 mm
